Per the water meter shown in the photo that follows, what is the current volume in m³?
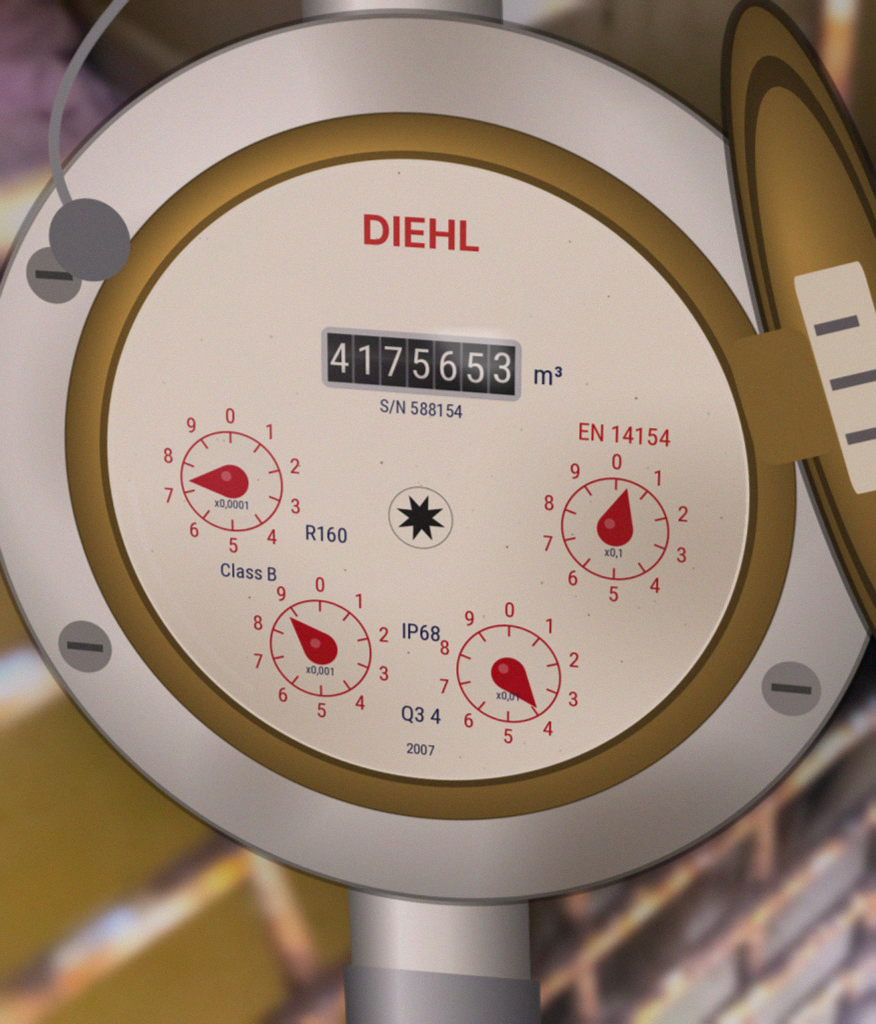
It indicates 4175653.0387 m³
